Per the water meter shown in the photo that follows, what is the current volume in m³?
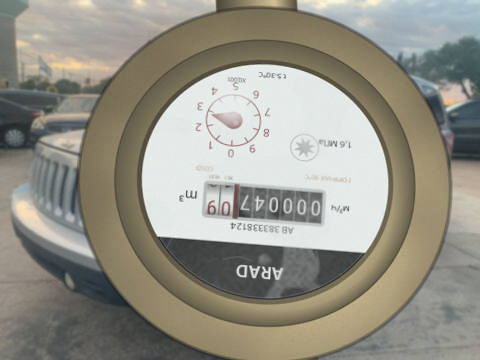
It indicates 47.092 m³
